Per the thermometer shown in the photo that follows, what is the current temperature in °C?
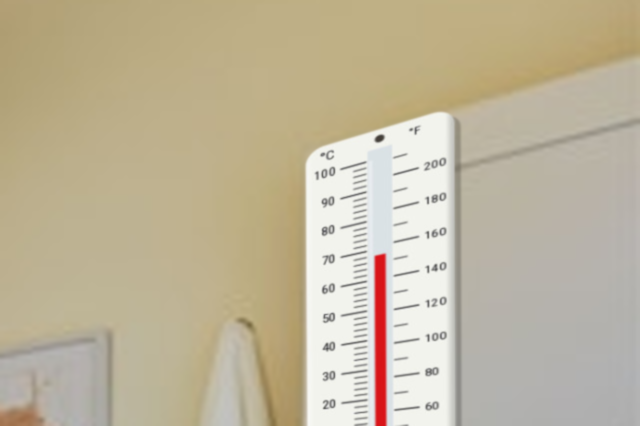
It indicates 68 °C
